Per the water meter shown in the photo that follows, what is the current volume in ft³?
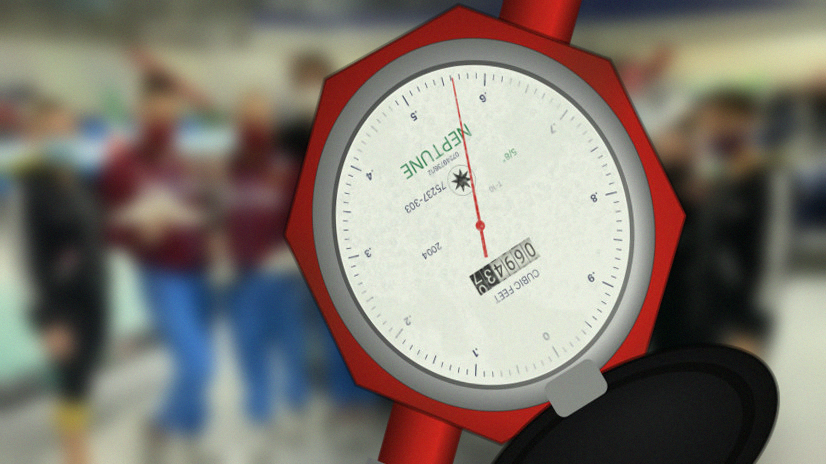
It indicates 69436.56 ft³
